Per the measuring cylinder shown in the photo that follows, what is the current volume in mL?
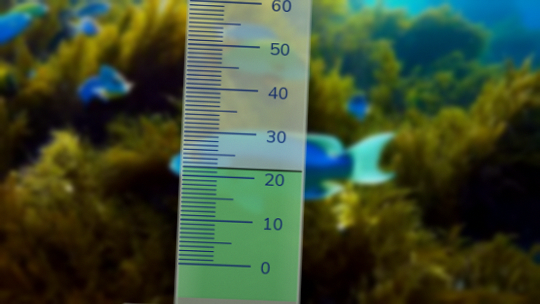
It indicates 22 mL
